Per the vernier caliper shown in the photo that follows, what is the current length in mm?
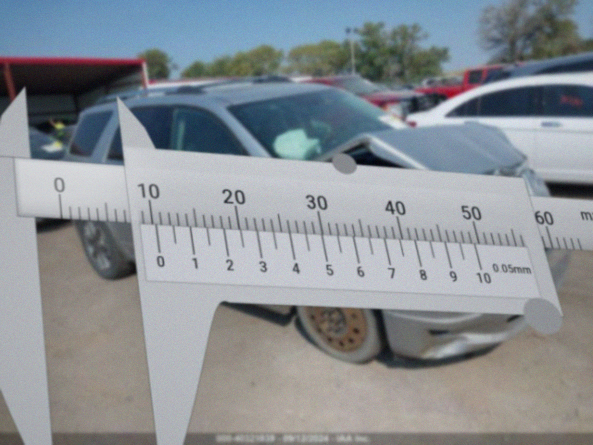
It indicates 10.4 mm
